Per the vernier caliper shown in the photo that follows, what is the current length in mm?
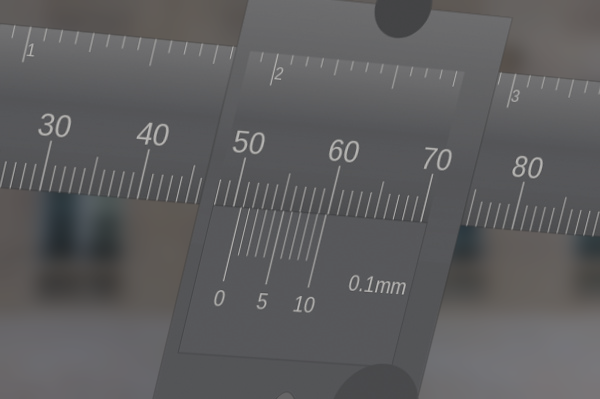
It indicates 50.8 mm
